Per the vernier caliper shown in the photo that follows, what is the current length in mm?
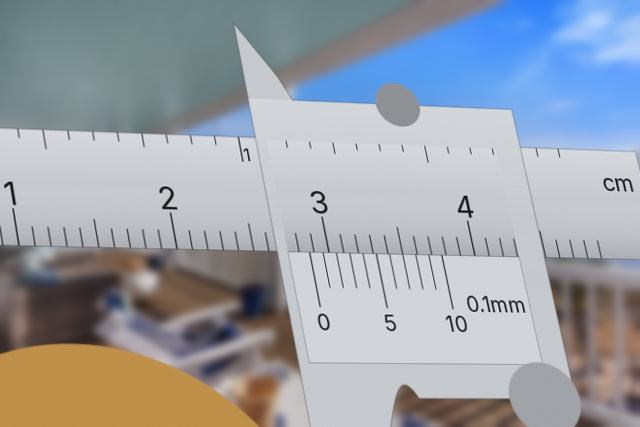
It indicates 28.7 mm
